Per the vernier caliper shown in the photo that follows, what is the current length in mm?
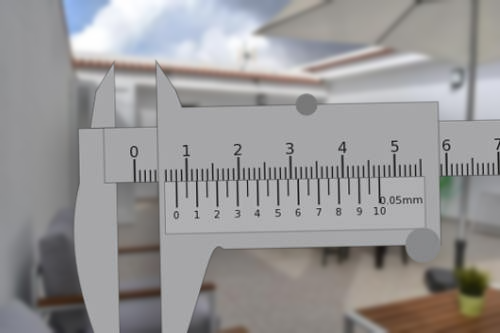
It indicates 8.0 mm
